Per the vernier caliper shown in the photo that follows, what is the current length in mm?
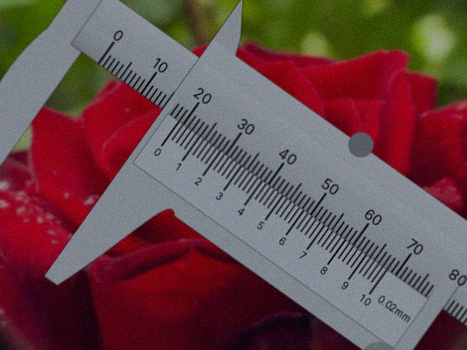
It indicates 19.0 mm
